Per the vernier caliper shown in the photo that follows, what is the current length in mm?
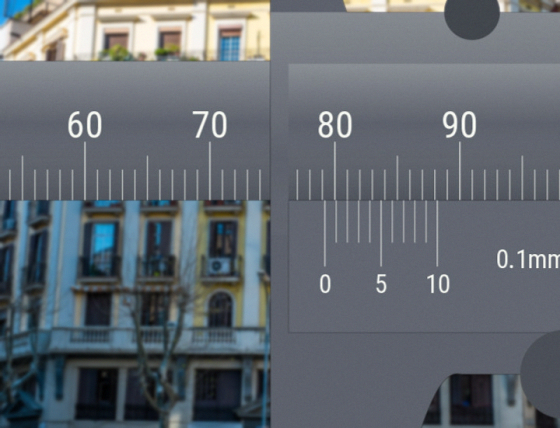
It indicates 79.2 mm
